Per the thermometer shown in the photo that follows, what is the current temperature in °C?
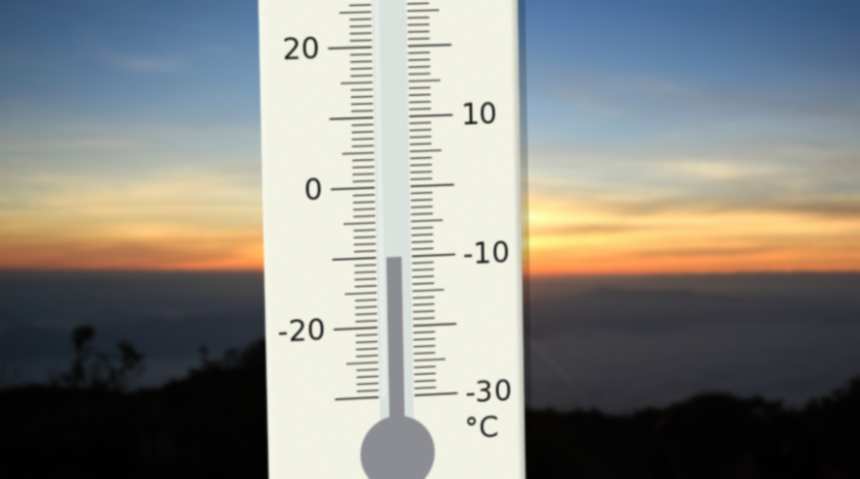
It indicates -10 °C
